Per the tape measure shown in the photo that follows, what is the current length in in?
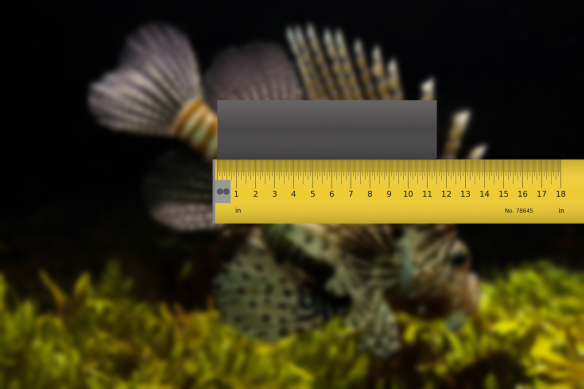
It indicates 11.5 in
